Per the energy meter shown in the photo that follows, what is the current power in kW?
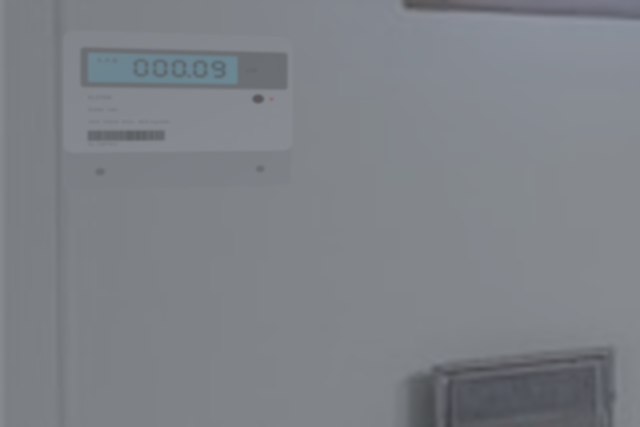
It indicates 0.09 kW
